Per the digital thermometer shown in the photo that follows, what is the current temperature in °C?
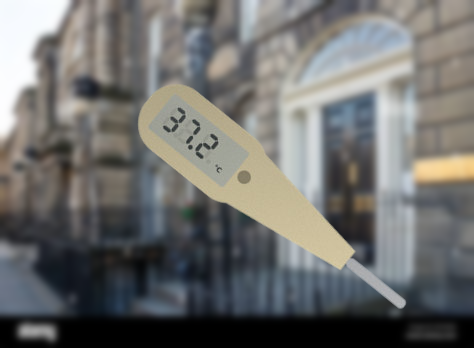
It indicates 37.2 °C
